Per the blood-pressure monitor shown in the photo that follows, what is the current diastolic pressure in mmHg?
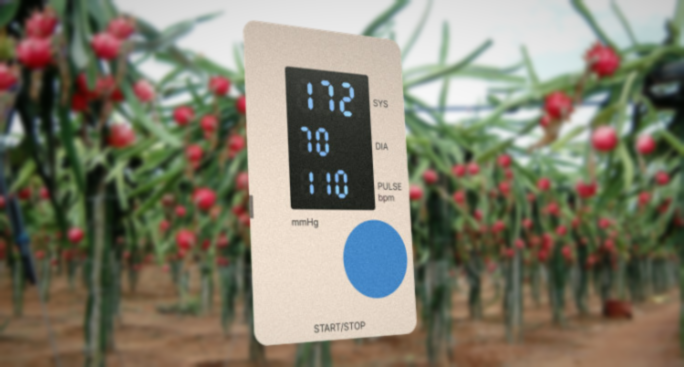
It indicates 70 mmHg
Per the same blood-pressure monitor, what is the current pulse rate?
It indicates 110 bpm
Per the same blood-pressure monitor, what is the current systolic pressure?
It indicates 172 mmHg
